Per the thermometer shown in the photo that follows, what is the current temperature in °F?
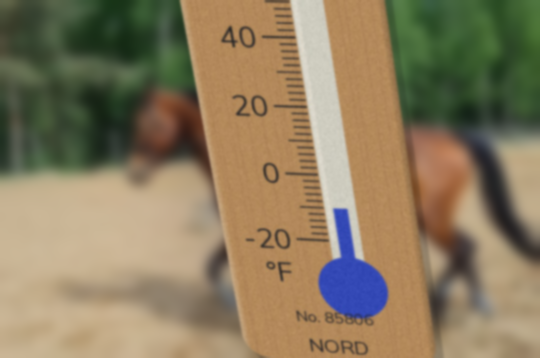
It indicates -10 °F
